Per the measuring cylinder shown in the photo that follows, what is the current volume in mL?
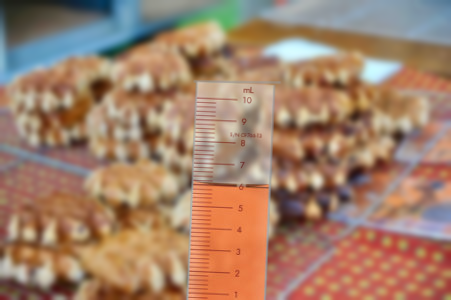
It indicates 6 mL
